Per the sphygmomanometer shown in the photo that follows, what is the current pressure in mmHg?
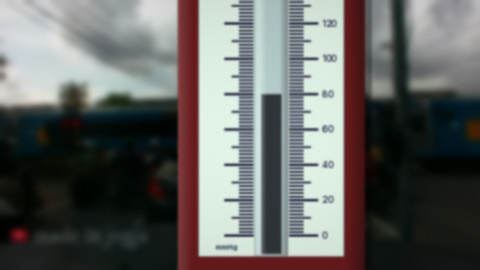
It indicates 80 mmHg
